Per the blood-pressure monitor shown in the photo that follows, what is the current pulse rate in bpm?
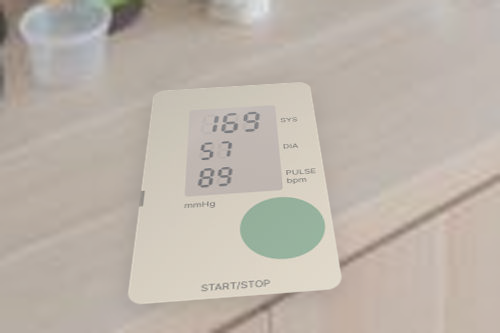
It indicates 89 bpm
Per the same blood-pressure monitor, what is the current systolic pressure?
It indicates 169 mmHg
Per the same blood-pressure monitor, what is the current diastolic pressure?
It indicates 57 mmHg
